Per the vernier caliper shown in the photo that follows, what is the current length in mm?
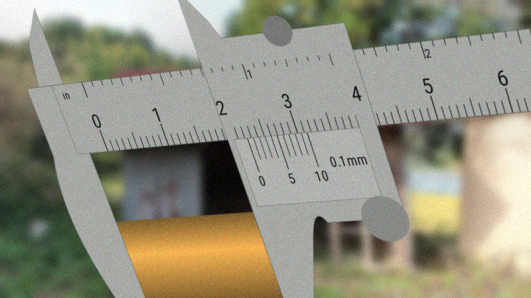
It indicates 22.4 mm
